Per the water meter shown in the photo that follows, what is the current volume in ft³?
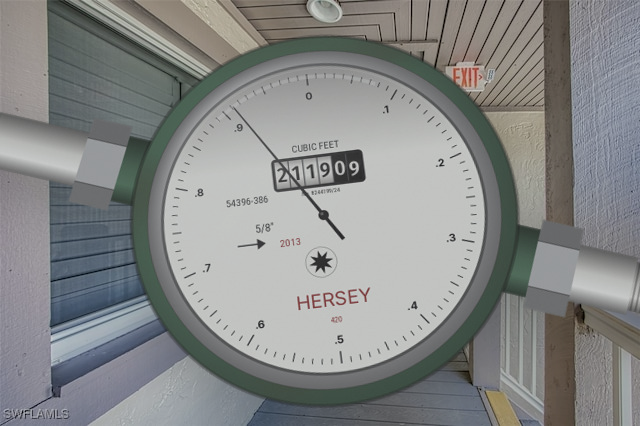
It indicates 211908.91 ft³
